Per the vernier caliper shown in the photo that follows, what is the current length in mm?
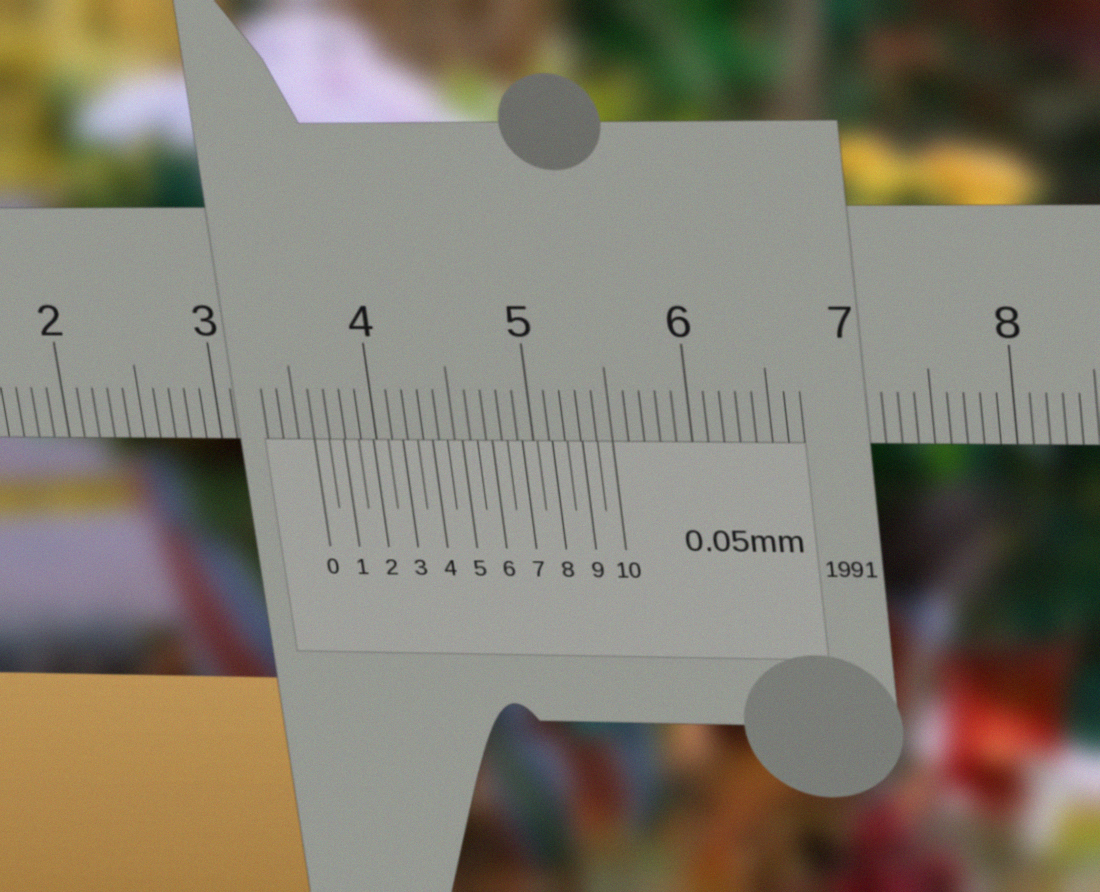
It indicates 36.0 mm
